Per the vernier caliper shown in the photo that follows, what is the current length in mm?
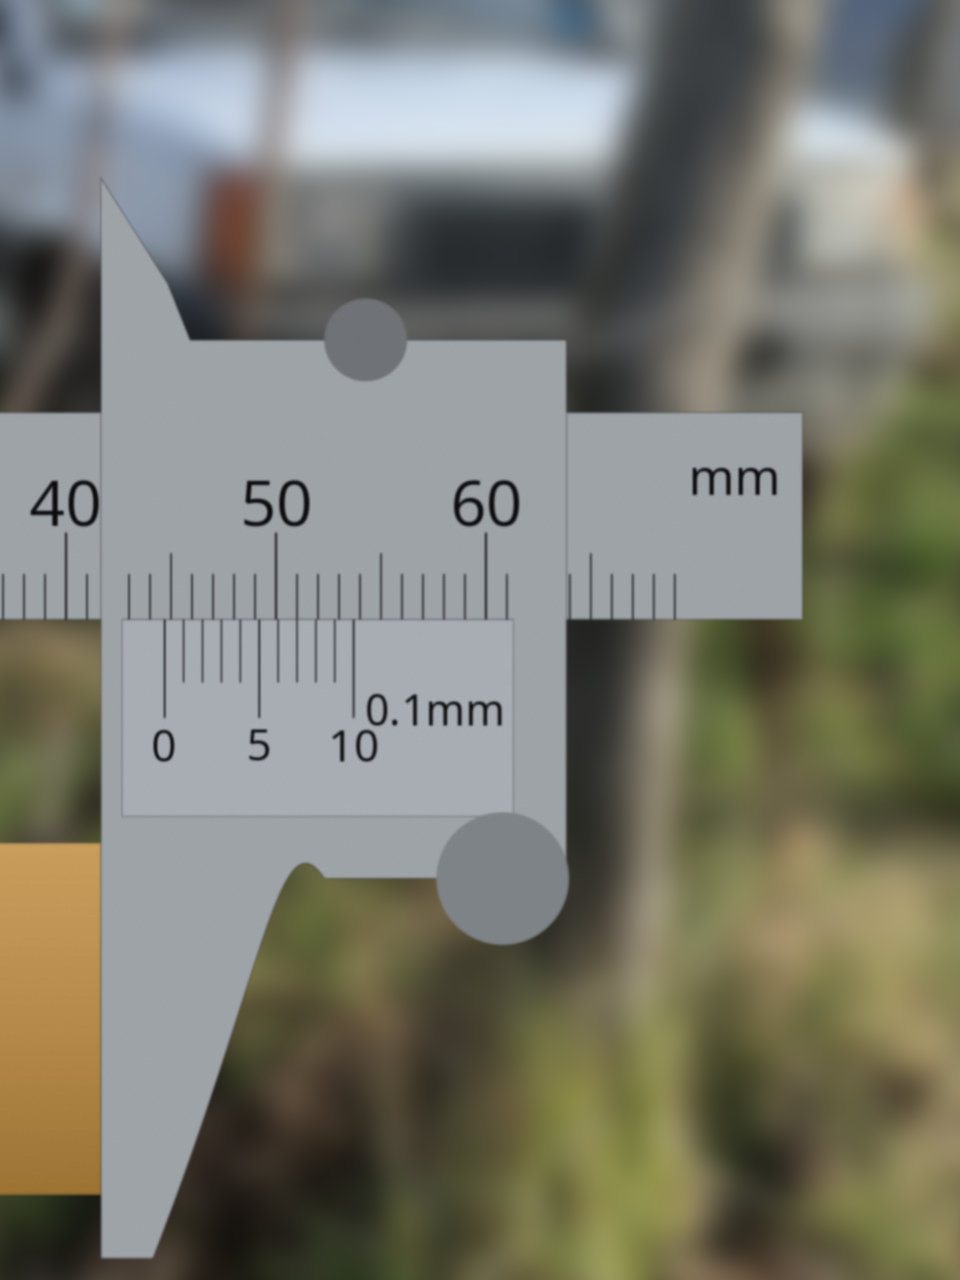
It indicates 44.7 mm
